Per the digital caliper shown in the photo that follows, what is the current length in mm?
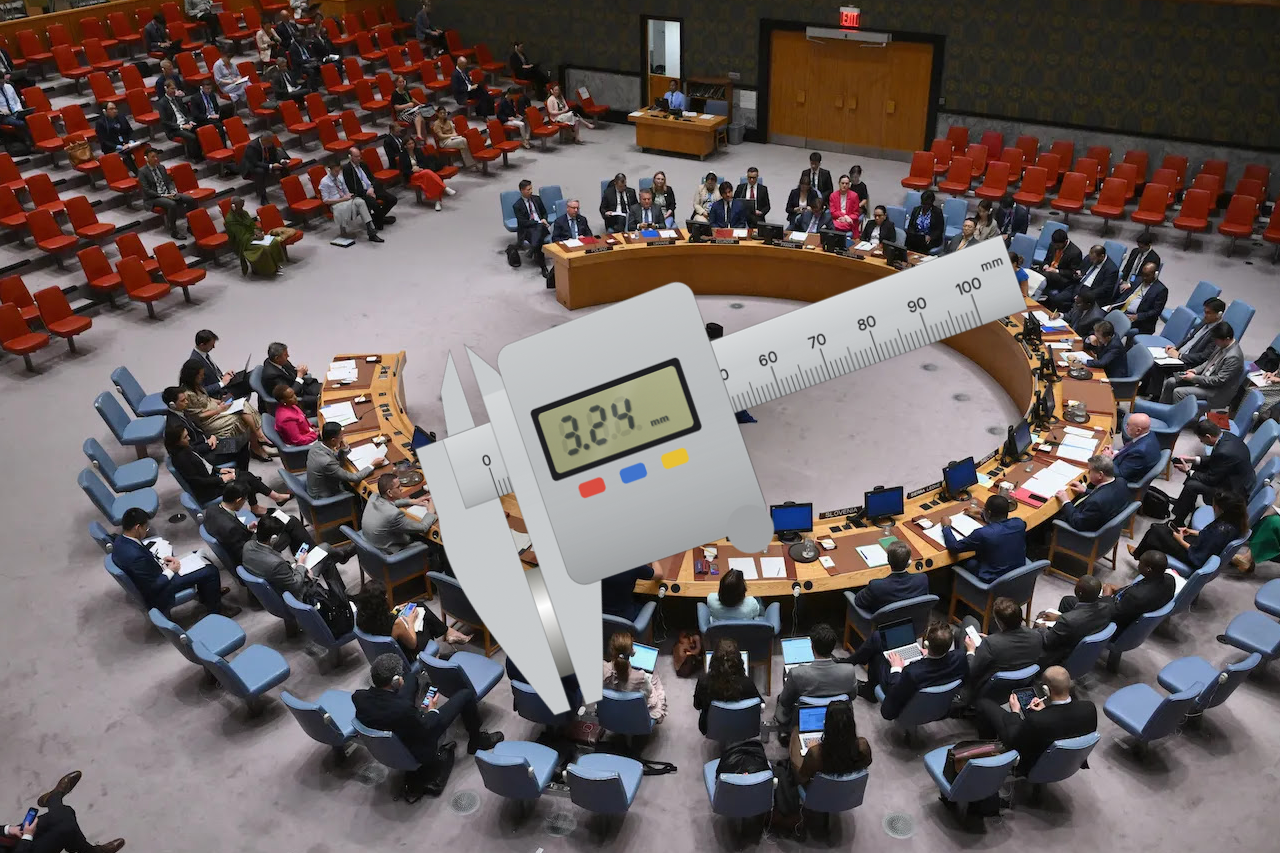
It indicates 3.24 mm
